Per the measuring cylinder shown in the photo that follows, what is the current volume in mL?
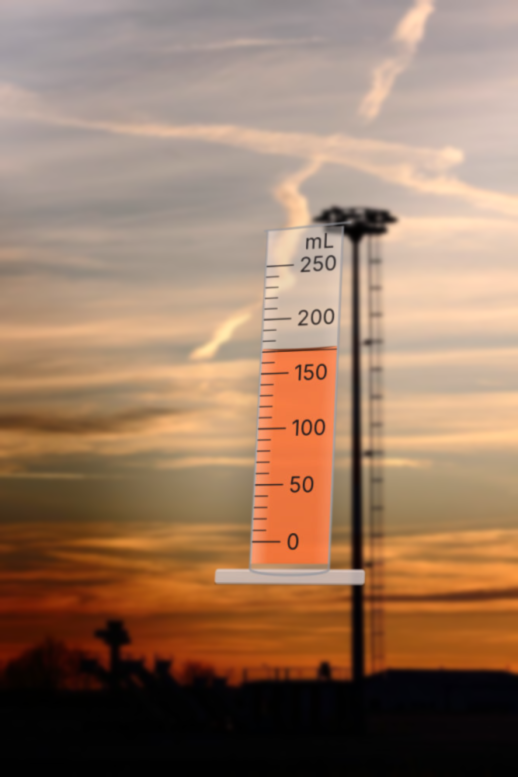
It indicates 170 mL
